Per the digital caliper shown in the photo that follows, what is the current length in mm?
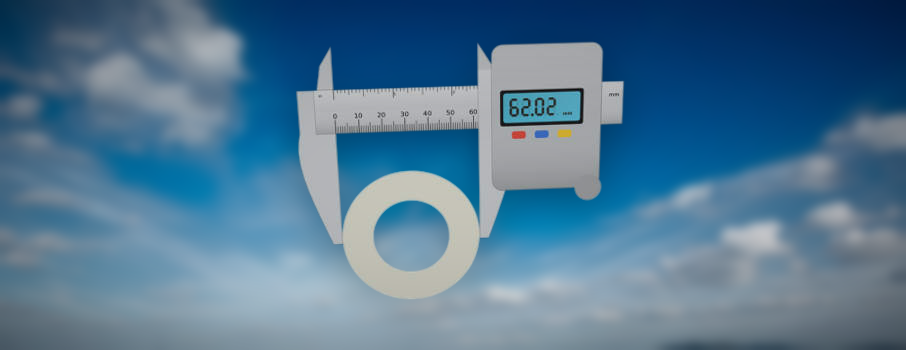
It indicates 62.02 mm
